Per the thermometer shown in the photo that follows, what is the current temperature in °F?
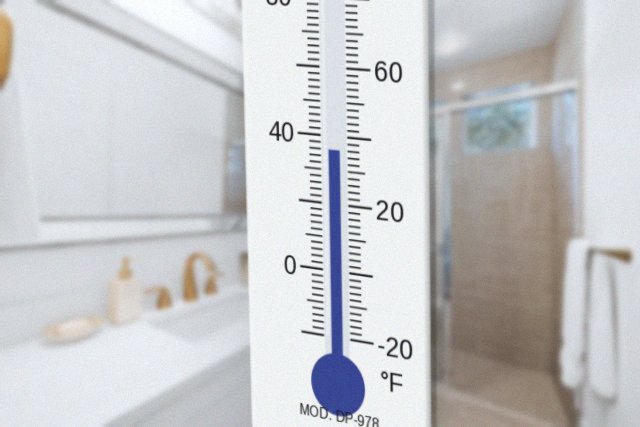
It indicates 36 °F
